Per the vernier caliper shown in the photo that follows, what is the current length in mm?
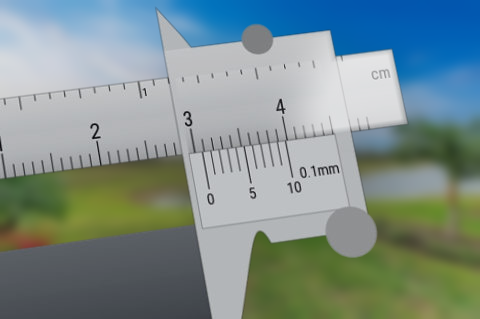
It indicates 30.8 mm
